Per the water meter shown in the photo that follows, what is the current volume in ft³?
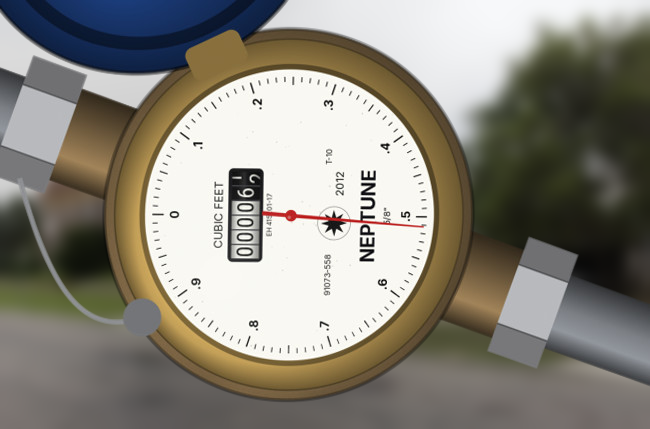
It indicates 61.51 ft³
